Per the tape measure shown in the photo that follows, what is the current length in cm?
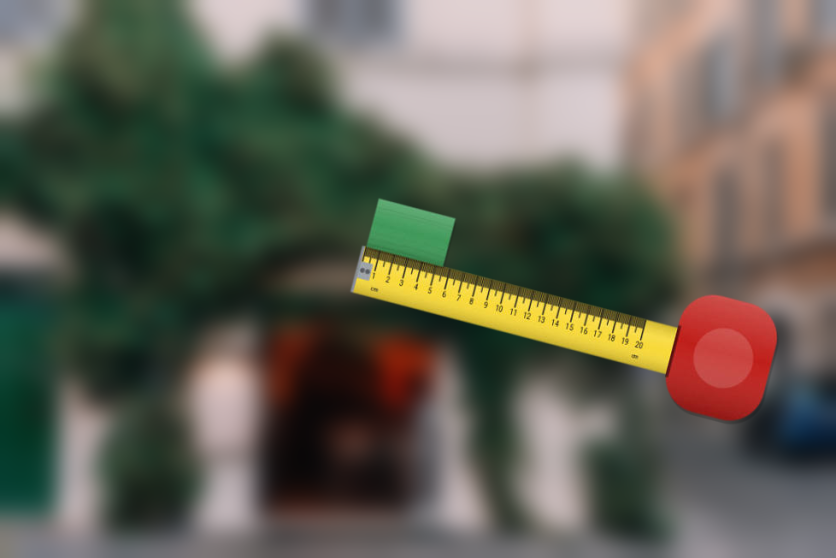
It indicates 5.5 cm
